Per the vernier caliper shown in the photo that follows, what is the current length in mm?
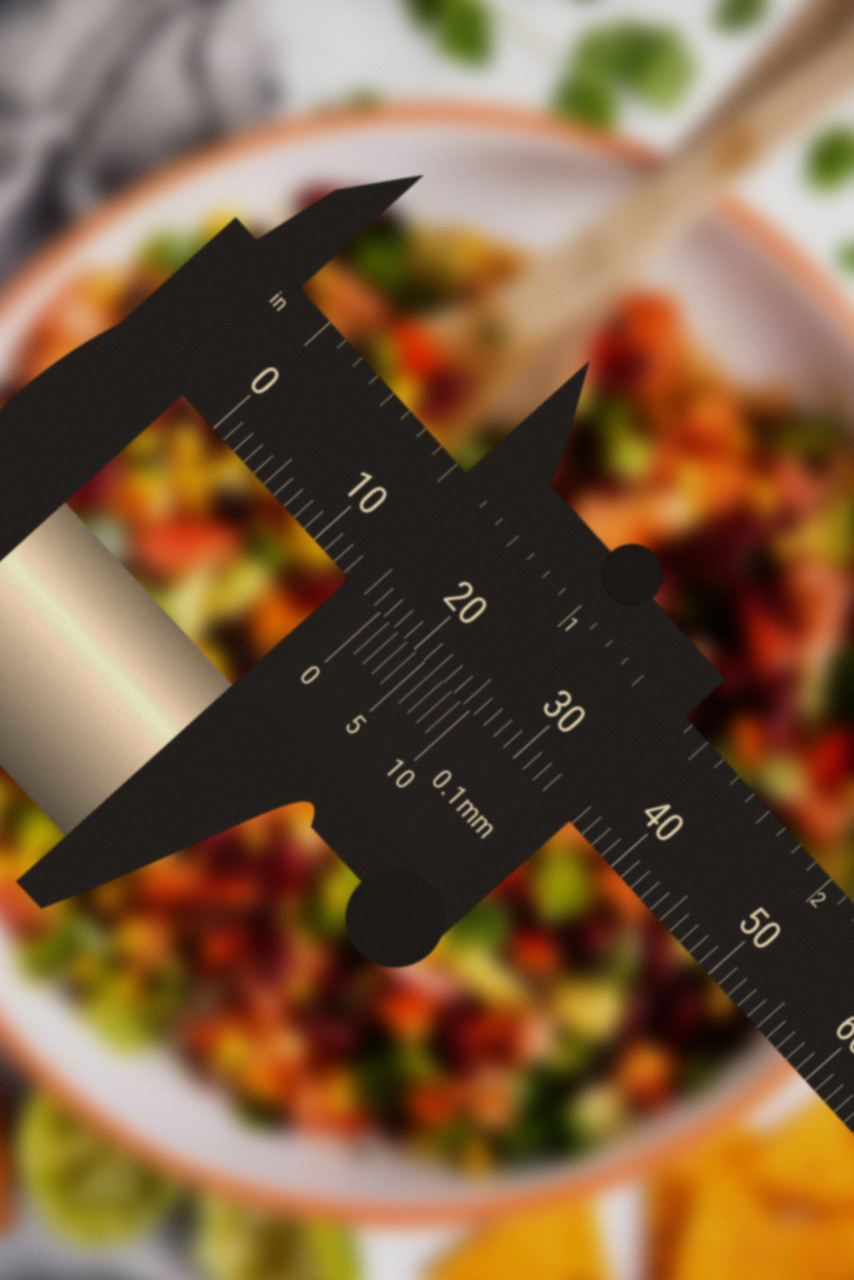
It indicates 16.6 mm
